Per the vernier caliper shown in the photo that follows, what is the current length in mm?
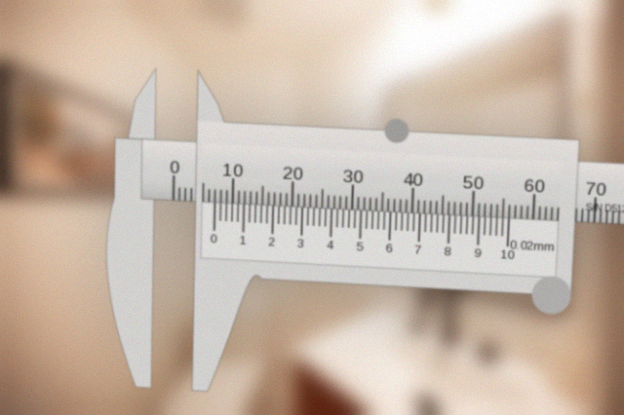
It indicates 7.0 mm
